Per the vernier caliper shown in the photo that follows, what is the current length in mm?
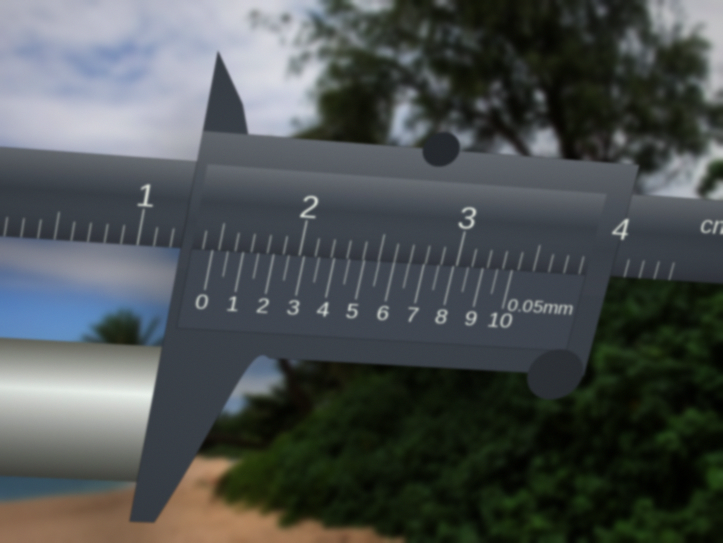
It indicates 14.6 mm
